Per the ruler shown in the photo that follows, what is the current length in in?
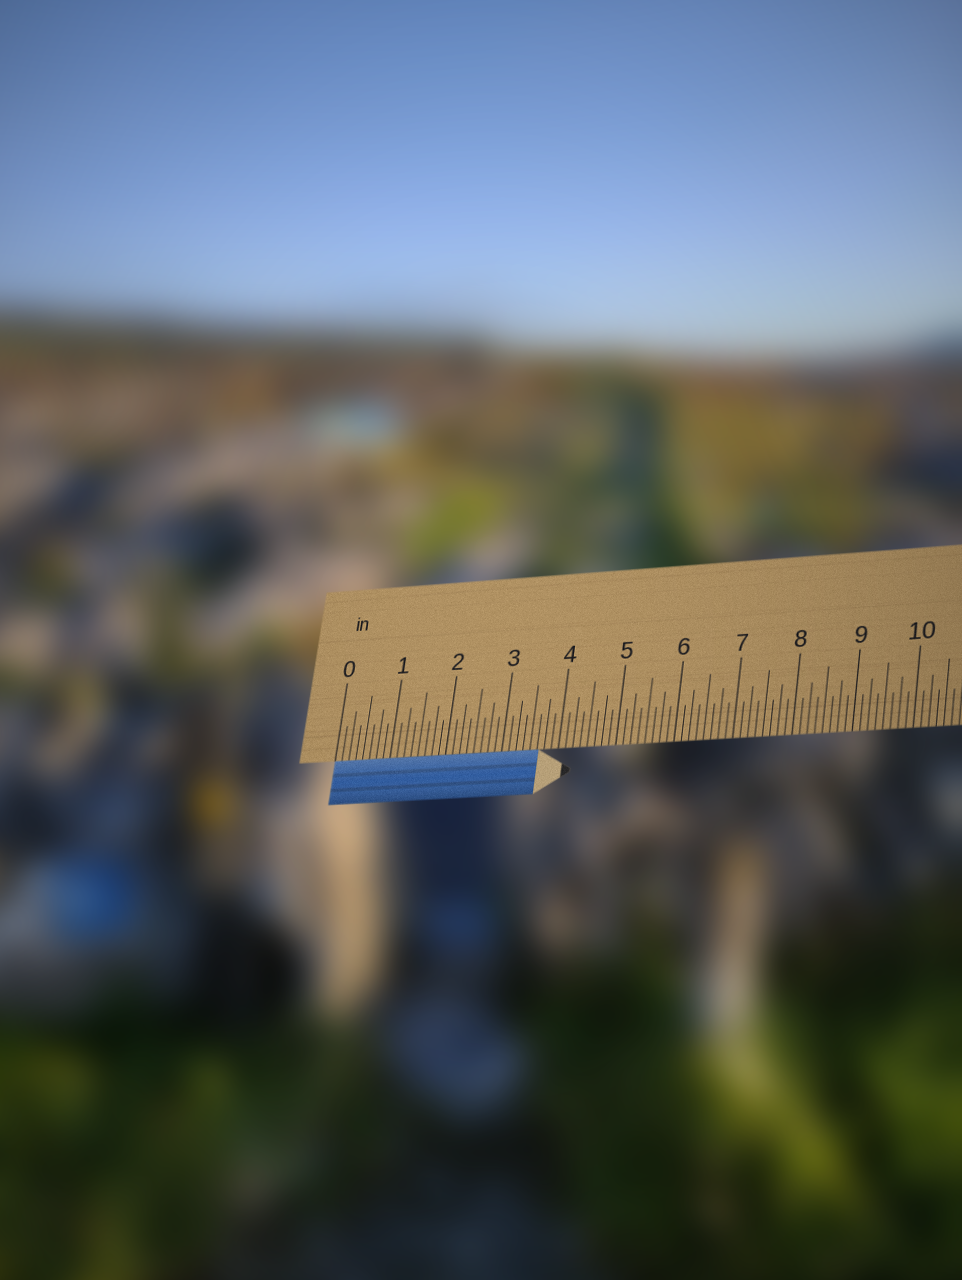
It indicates 4.25 in
